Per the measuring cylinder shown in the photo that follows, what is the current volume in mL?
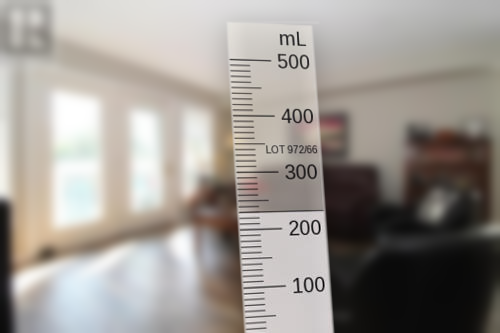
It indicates 230 mL
